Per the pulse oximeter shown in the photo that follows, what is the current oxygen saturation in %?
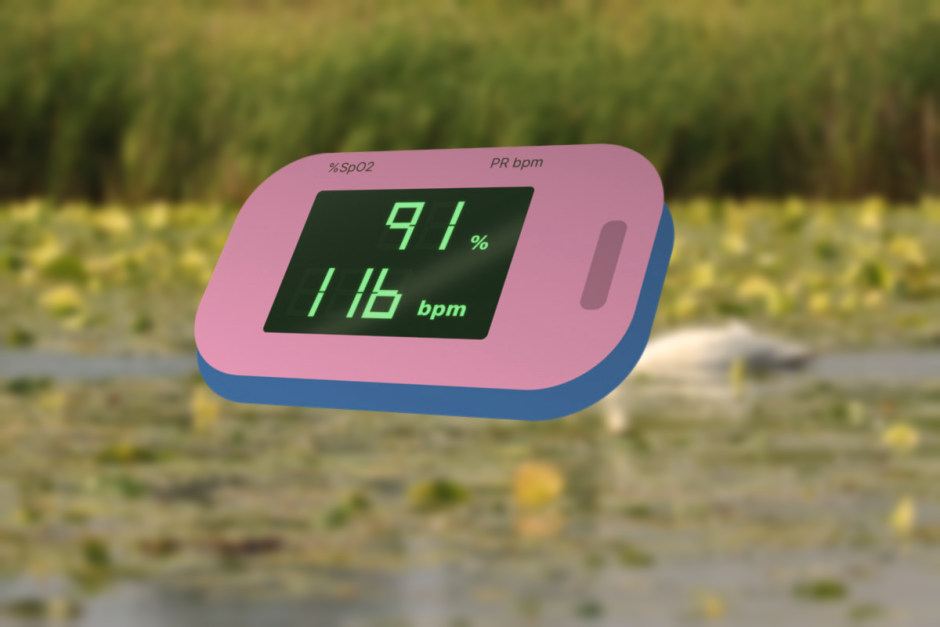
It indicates 91 %
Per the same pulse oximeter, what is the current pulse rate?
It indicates 116 bpm
